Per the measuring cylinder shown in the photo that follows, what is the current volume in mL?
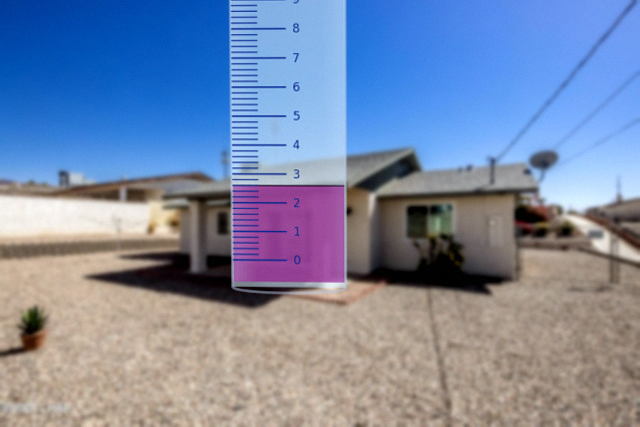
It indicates 2.6 mL
